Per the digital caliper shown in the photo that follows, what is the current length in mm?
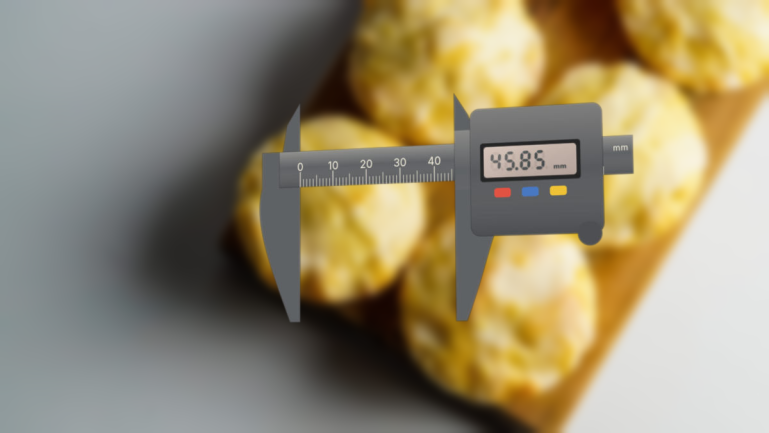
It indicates 45.85 mm
